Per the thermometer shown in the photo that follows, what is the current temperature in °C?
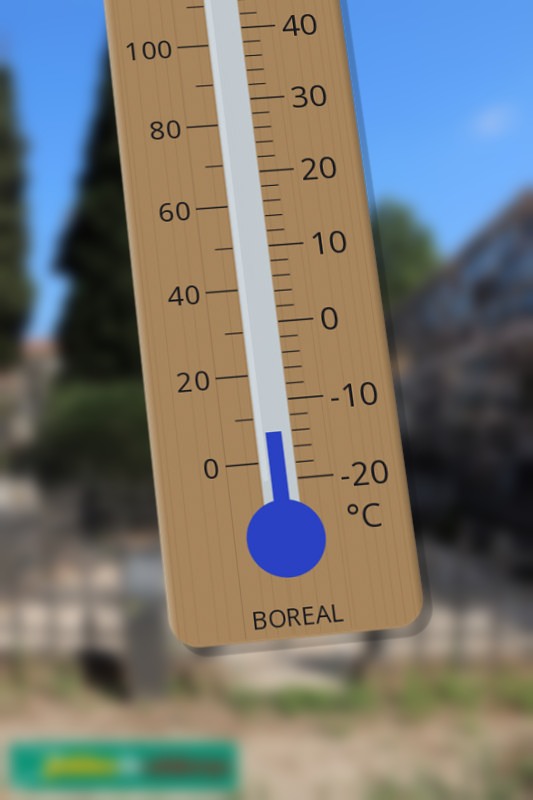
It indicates -14 °C
